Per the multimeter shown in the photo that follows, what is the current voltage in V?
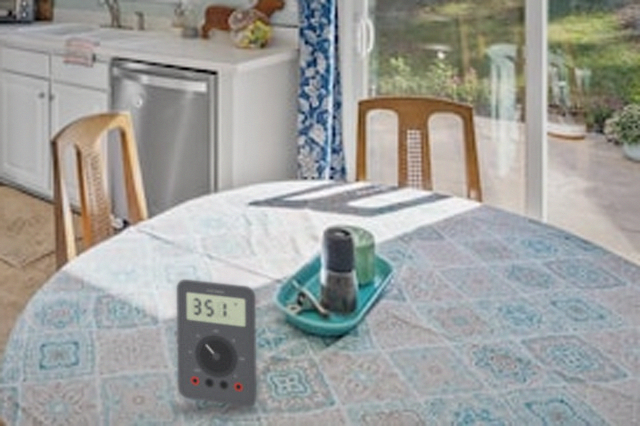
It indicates 351 V
